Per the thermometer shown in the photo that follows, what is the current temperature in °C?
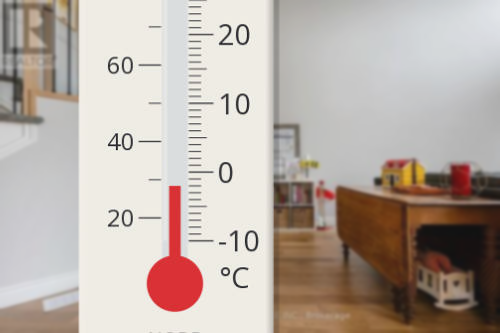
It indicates -2 °C
